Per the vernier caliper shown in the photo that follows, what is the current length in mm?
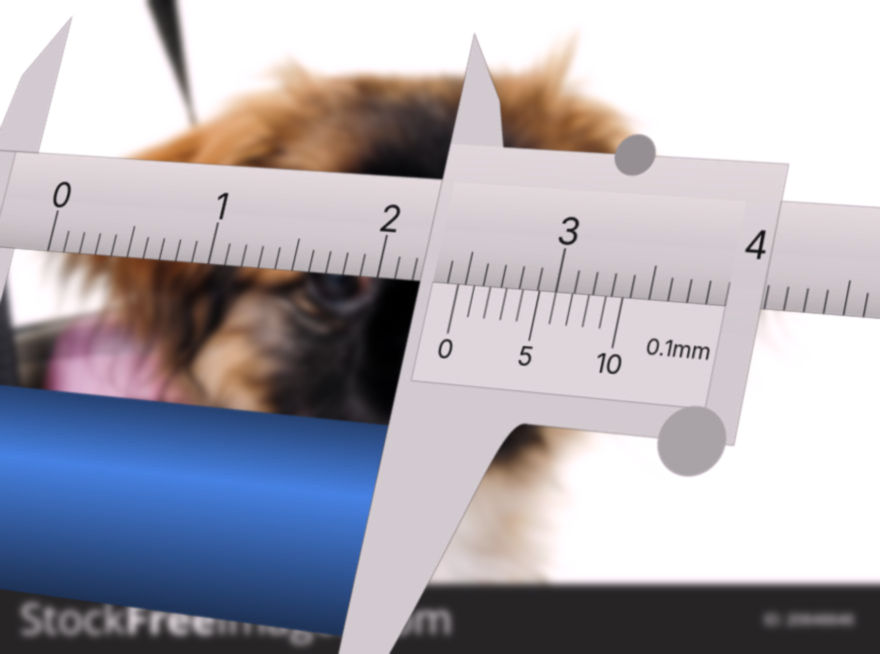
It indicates 24.6 mm
